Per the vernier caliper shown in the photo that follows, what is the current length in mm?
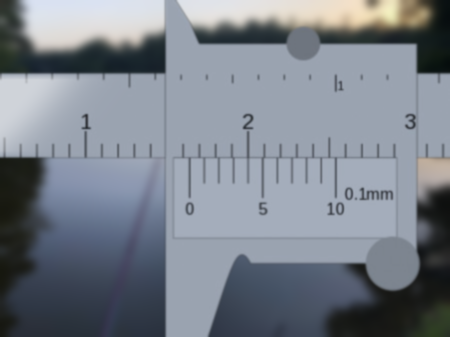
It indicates 16.4 mm
